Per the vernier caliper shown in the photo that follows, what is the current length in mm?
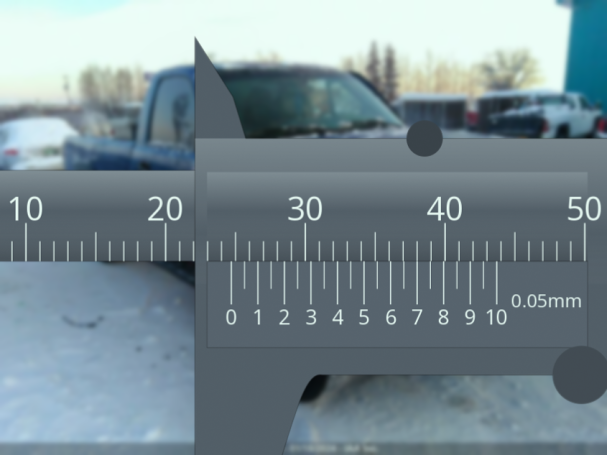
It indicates 24.7 mm
